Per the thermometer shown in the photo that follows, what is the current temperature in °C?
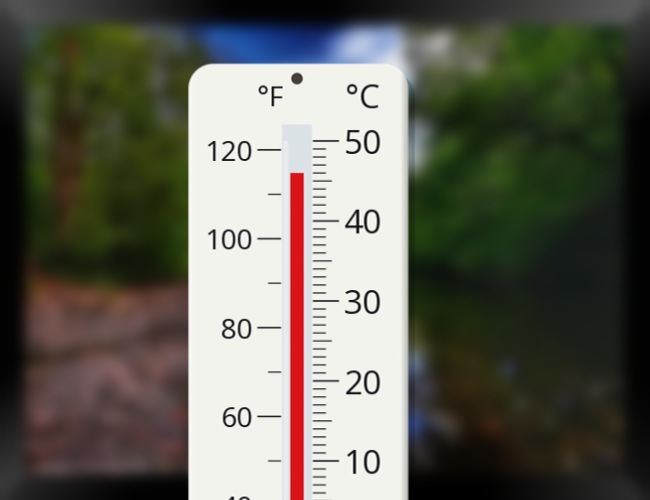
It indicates 46 °C
